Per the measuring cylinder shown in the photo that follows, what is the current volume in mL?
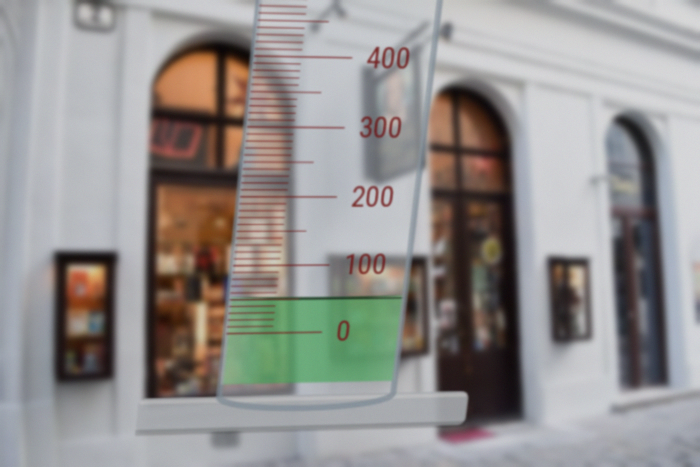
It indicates 50 mL
